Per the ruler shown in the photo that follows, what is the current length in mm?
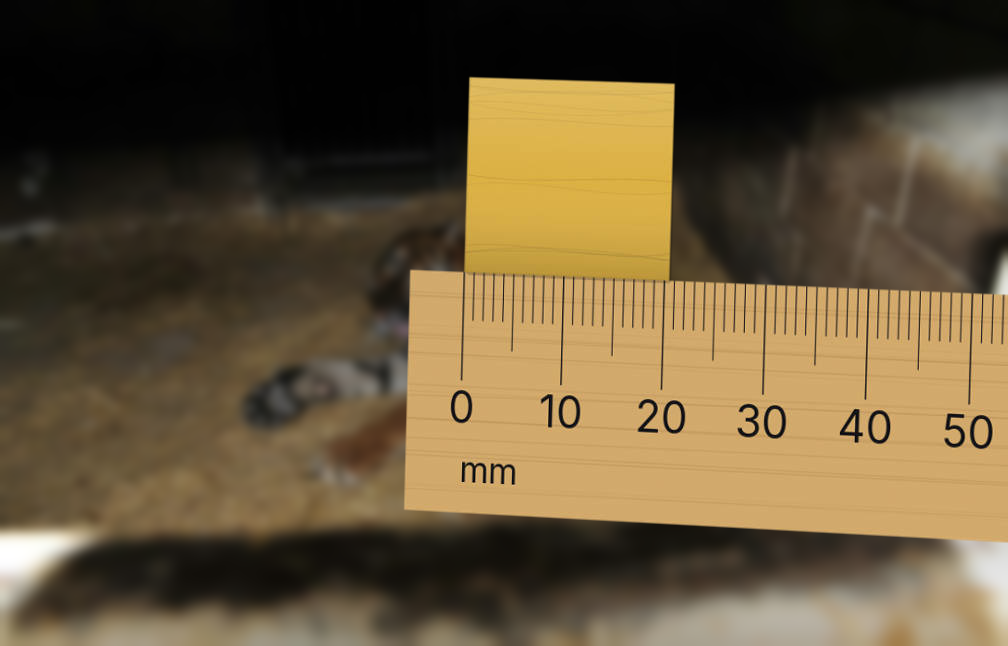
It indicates 20.5 mm
